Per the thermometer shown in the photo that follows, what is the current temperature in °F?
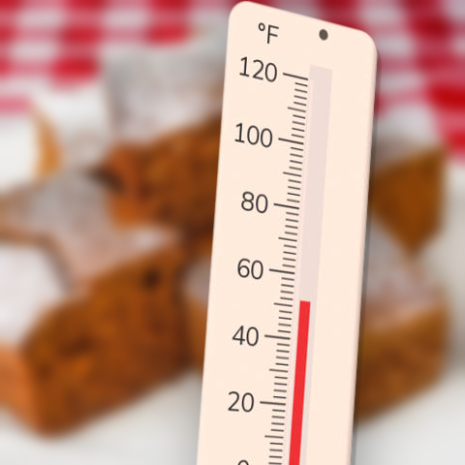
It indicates 52 °F
